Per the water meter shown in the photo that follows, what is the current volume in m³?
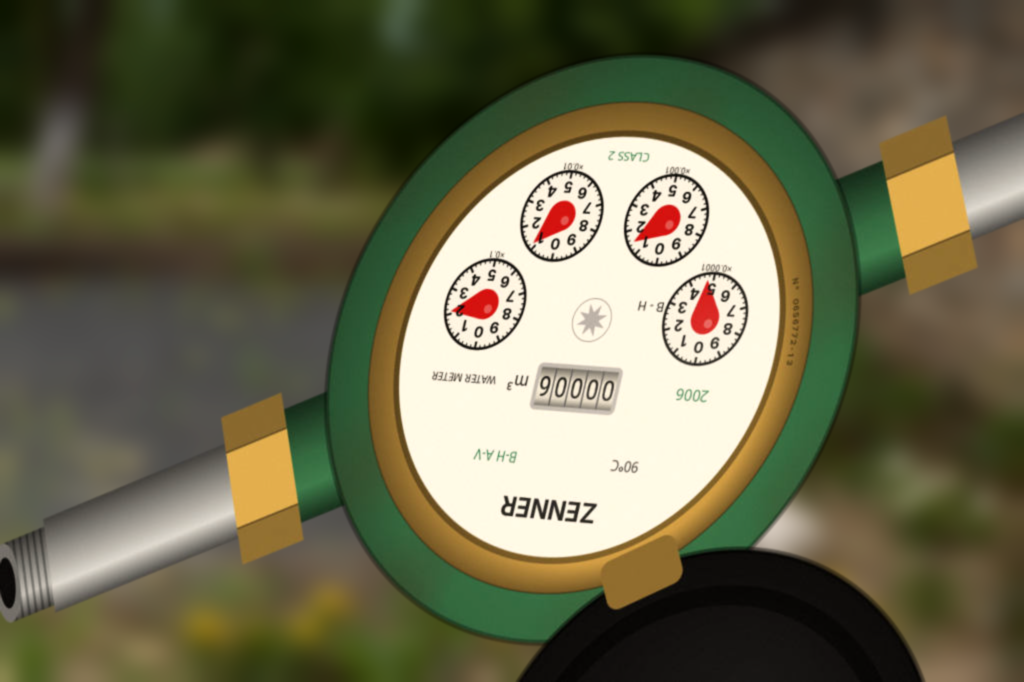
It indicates 6.2114 m³
